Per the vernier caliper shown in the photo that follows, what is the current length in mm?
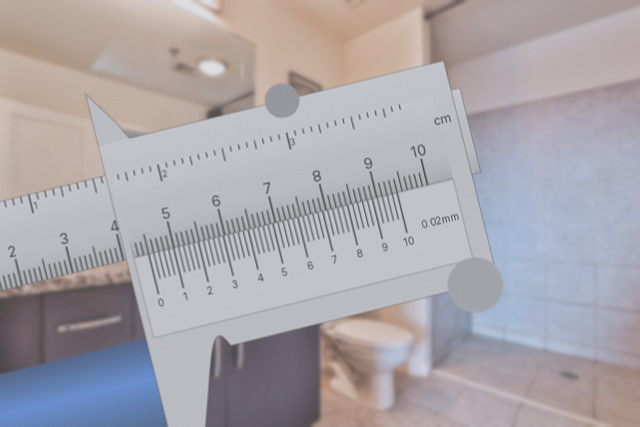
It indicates 45.0 mm
